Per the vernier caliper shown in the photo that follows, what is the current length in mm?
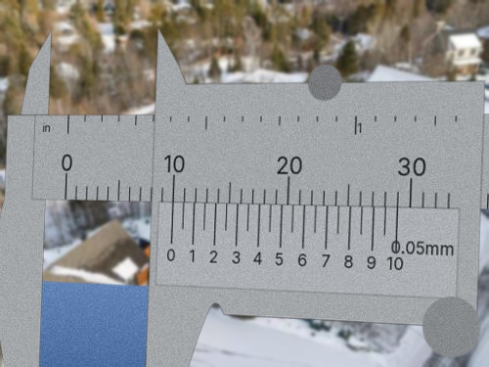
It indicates 10.0 mm
